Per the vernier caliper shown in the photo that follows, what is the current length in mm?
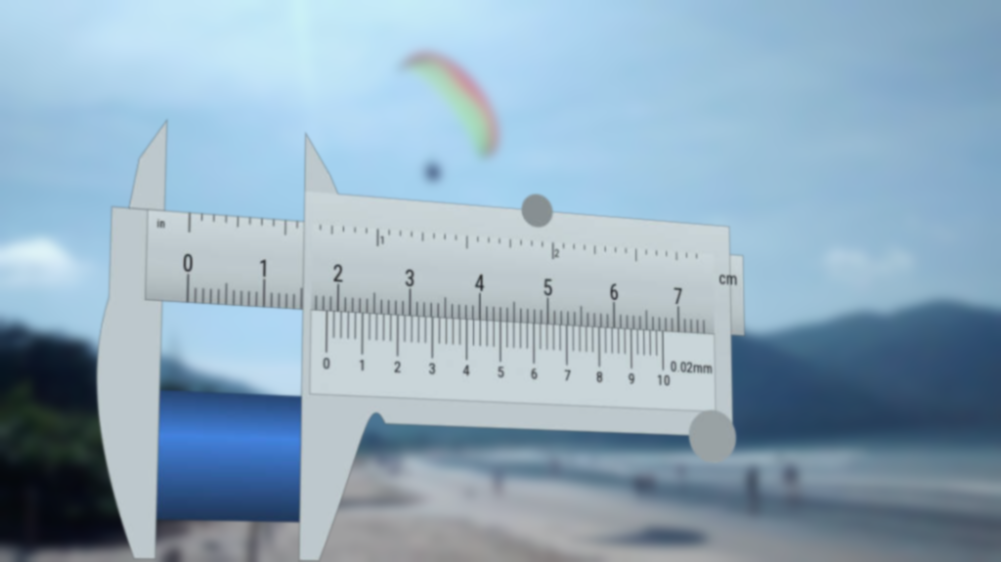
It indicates 18.5 mm
